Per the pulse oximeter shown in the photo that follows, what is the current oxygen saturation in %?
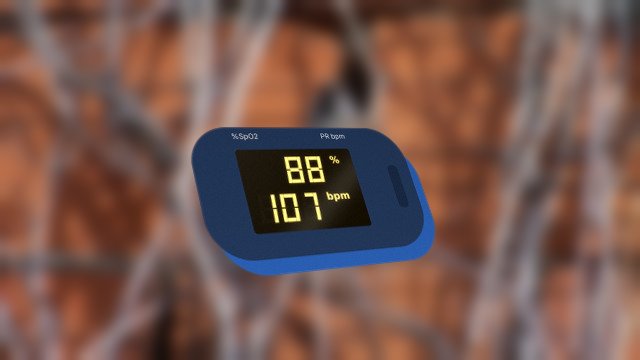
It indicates 88 %
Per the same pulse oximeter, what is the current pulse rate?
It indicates 107 bpm
